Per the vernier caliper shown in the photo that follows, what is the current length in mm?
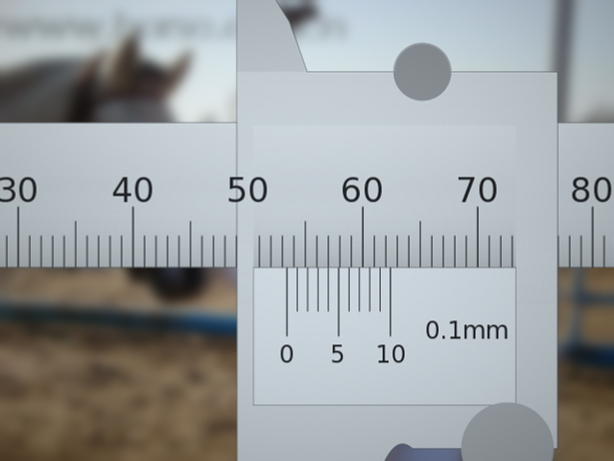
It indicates 53.4 mm
